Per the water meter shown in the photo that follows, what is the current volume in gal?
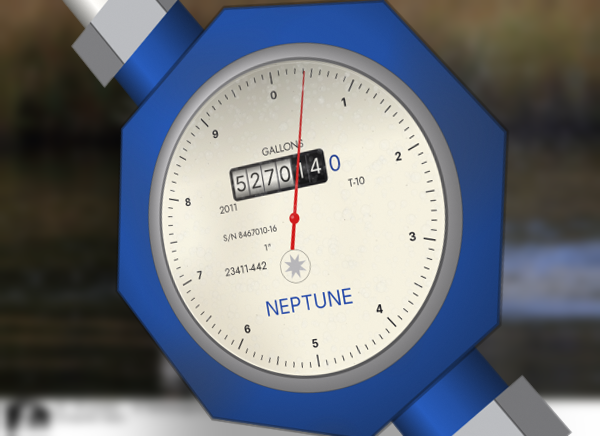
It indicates 5270140.4 gal
